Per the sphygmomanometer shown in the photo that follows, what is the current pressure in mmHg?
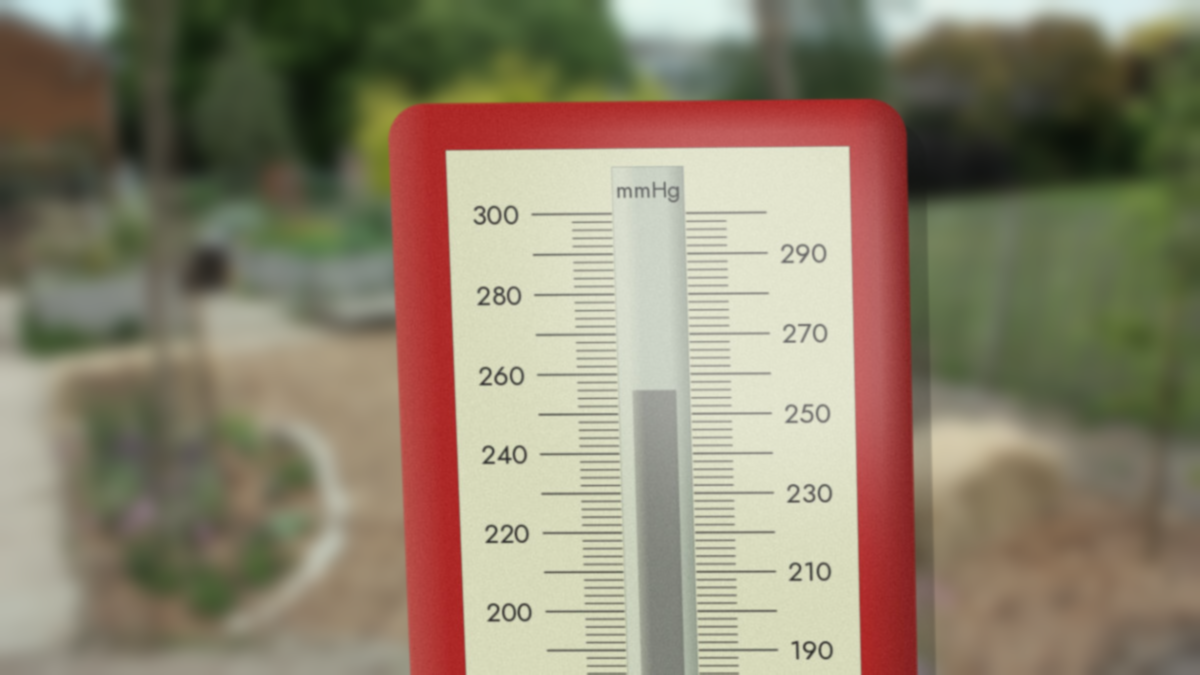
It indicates 256 mmHg
